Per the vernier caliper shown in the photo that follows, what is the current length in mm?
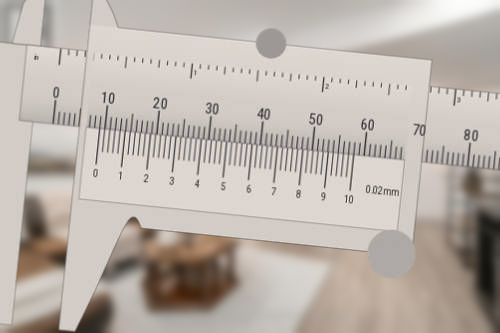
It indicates 9.0 mm
